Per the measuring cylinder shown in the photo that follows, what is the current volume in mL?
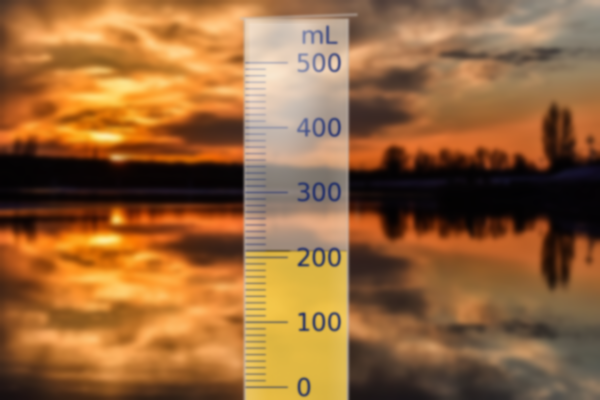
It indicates 210 mL
